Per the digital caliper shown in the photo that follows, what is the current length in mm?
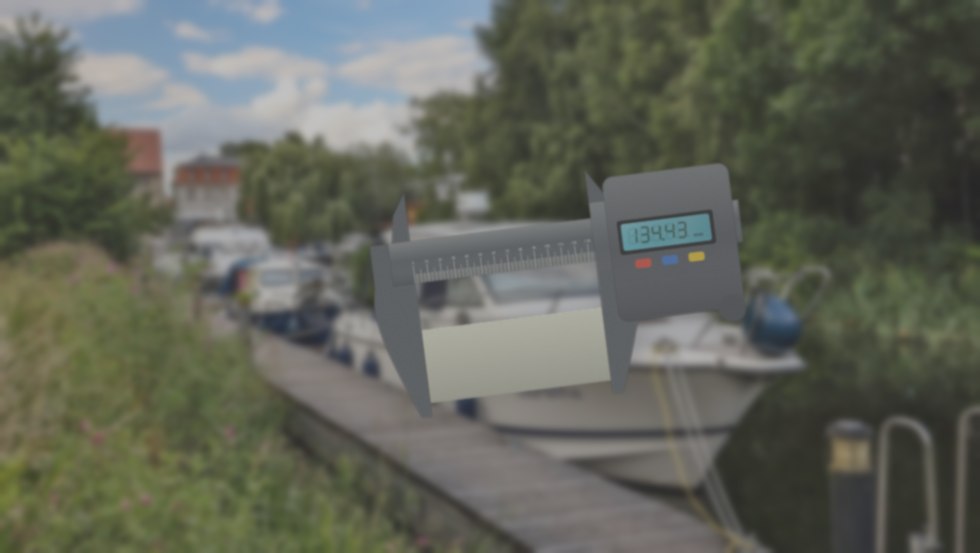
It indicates 134.43 mm
